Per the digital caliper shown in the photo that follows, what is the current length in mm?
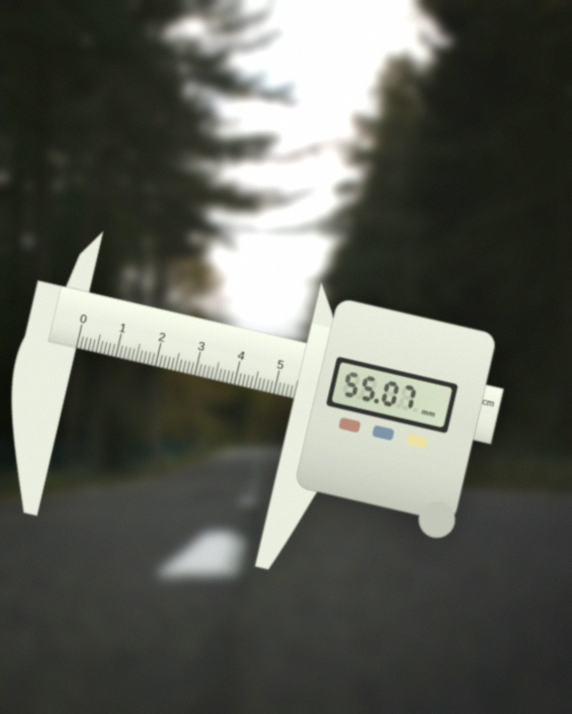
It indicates 55.07 mm
